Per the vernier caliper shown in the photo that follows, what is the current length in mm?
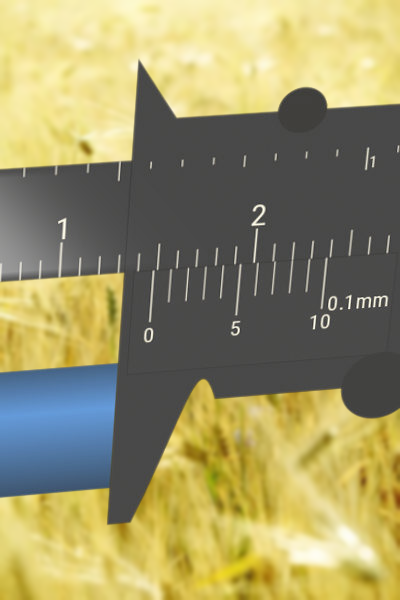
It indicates 14.8 mm
